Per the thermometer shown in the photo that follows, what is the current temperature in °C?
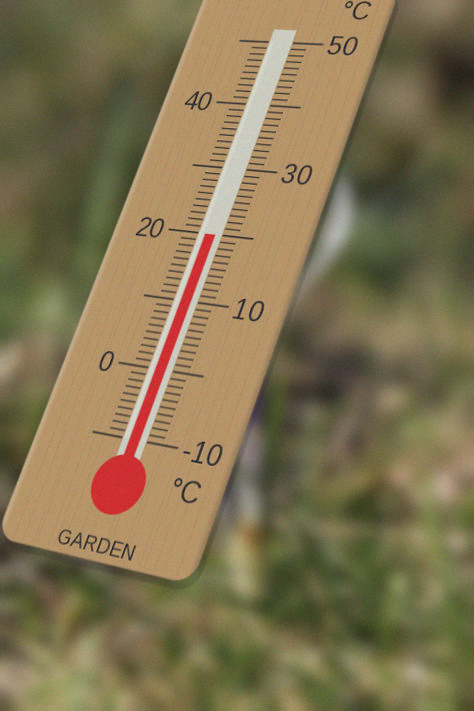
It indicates 20 °C
